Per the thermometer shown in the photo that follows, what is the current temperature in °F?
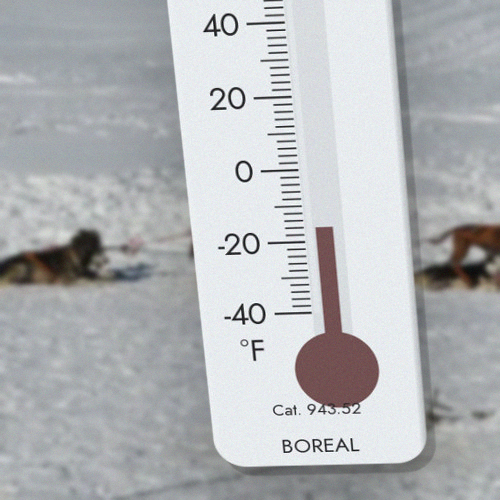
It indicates -16 °F
